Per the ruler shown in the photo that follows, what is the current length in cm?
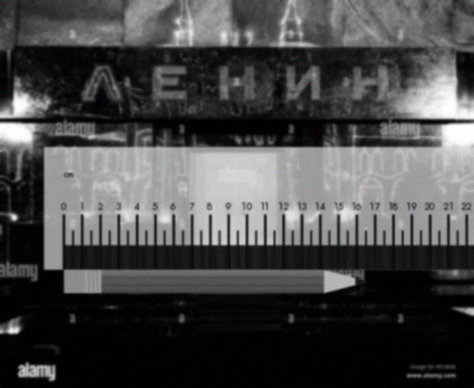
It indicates 16.5 cm
